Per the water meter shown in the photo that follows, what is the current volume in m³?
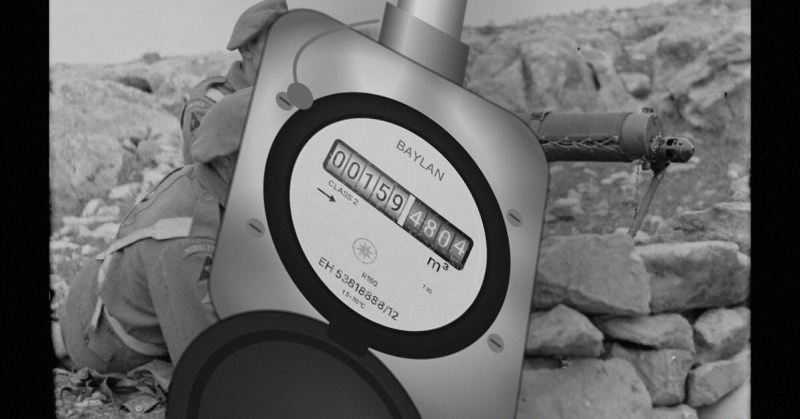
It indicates 159.4804 m³
